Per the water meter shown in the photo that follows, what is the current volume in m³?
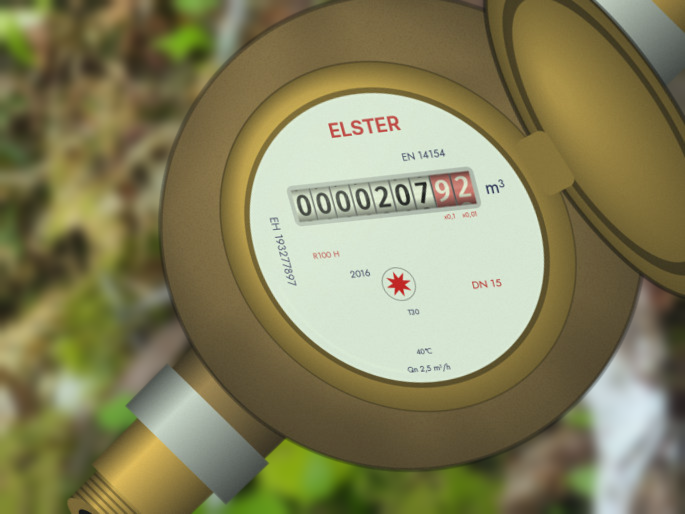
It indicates 207.92 m³
